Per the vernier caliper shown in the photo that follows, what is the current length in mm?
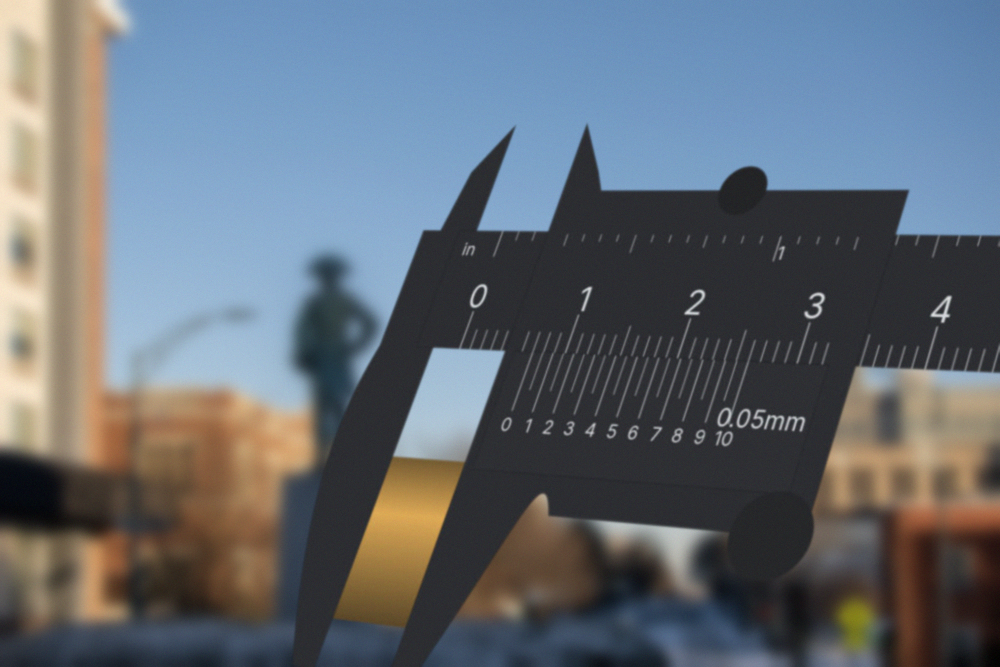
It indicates 7.0 mm
